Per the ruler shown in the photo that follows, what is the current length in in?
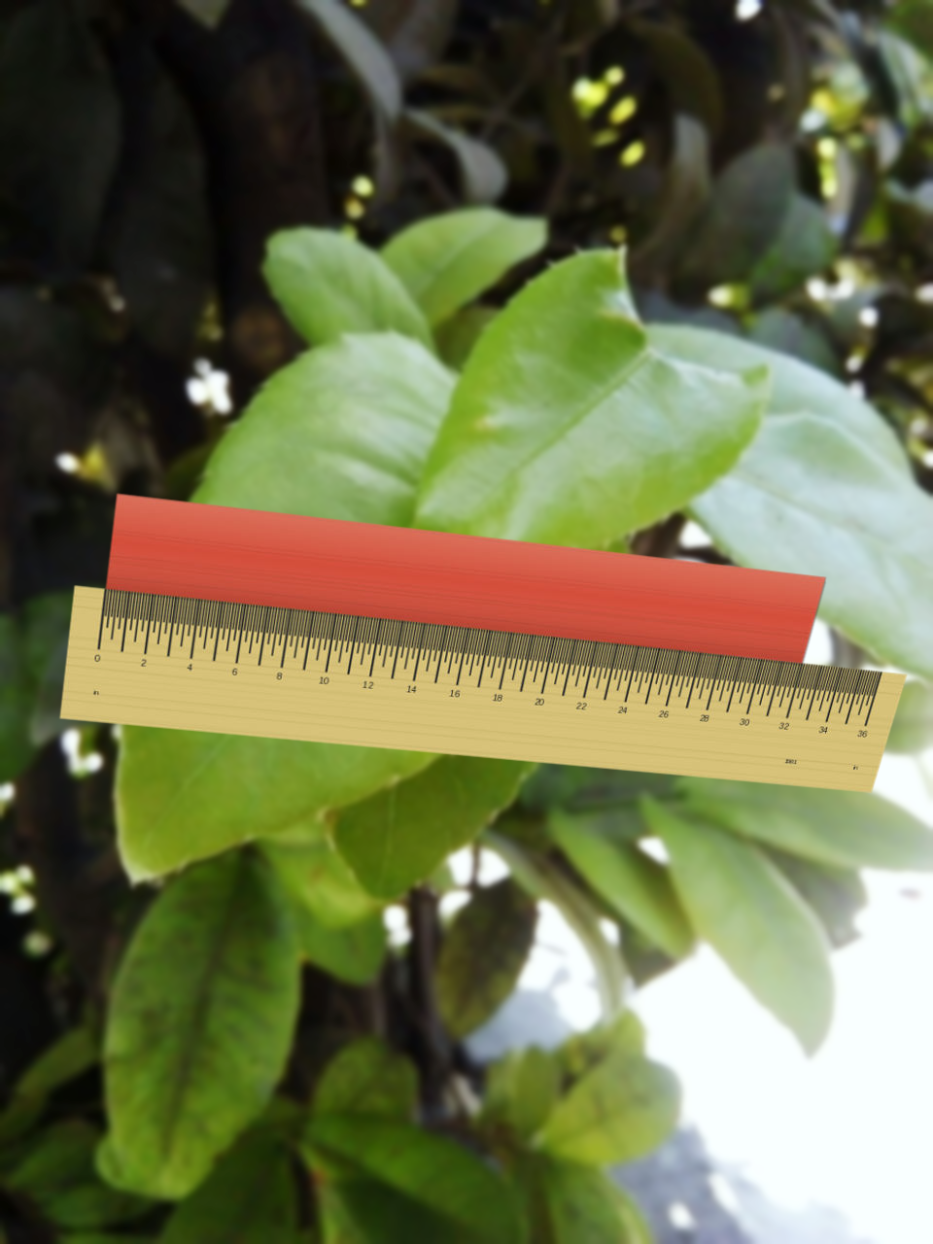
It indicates 32 in
